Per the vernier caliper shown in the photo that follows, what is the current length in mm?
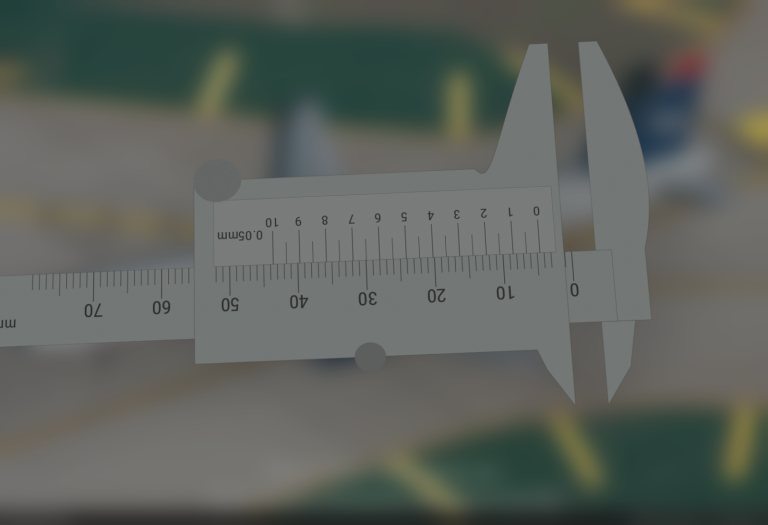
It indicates 4.6 mm
